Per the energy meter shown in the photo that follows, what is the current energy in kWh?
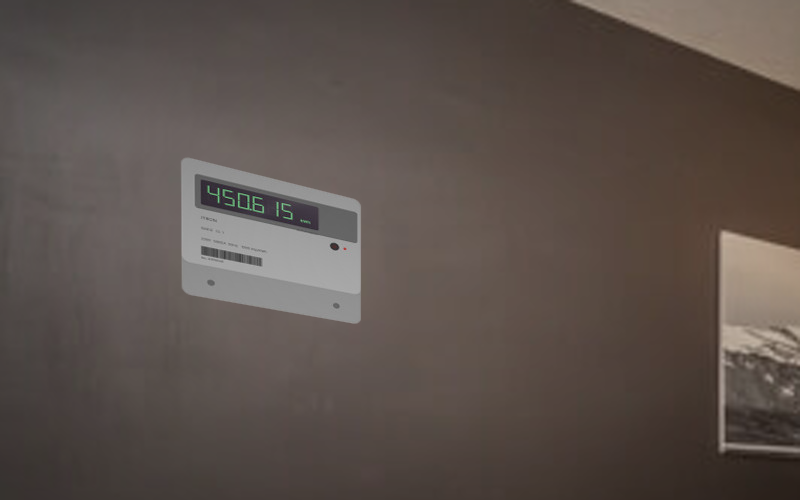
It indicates 450.615 kWh
